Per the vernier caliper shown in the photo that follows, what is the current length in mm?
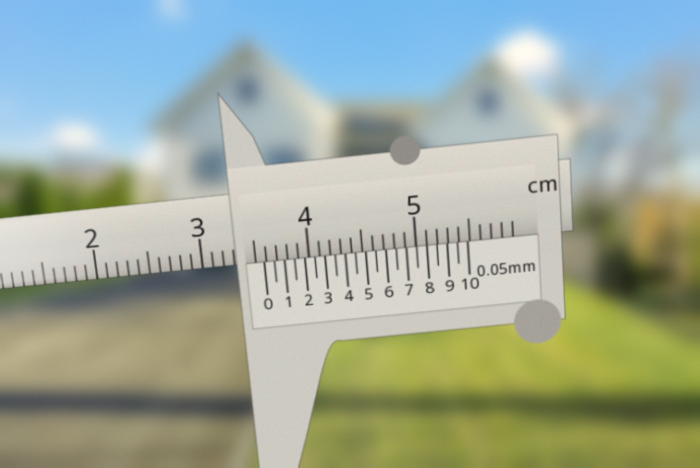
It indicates 35.8 mm
